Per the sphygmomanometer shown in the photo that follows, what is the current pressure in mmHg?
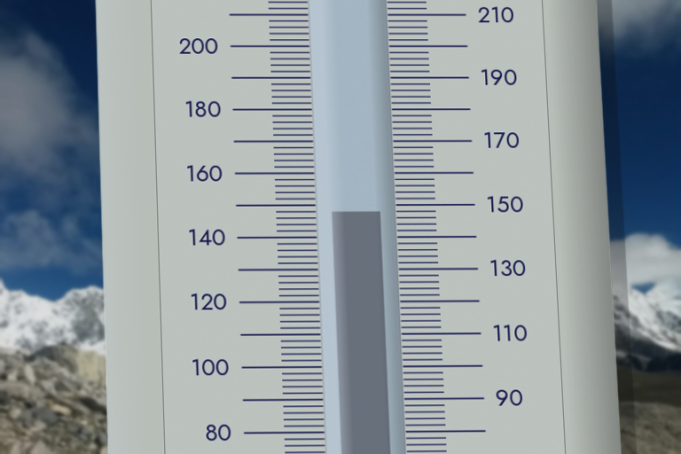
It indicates 148 mmHg
